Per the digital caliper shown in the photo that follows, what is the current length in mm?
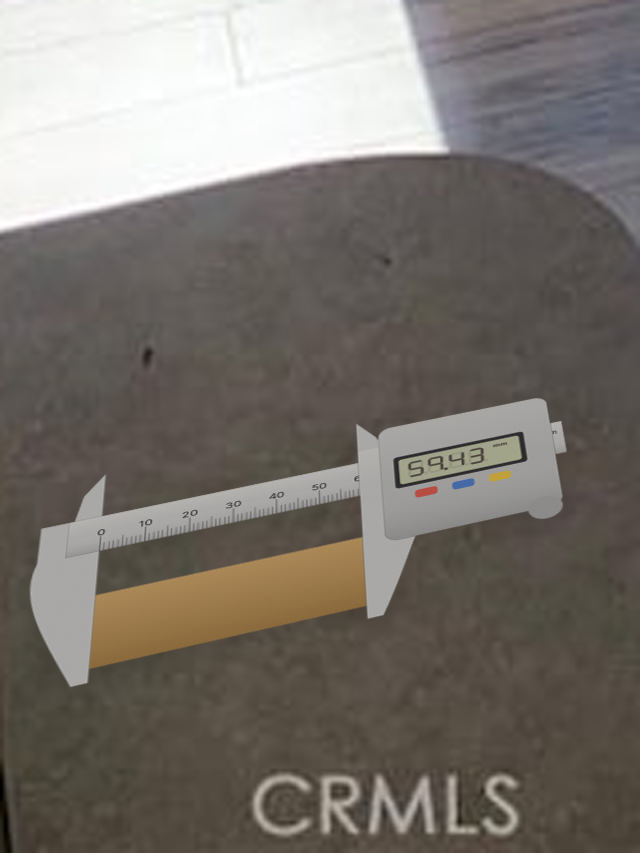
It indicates 59.43 mm
